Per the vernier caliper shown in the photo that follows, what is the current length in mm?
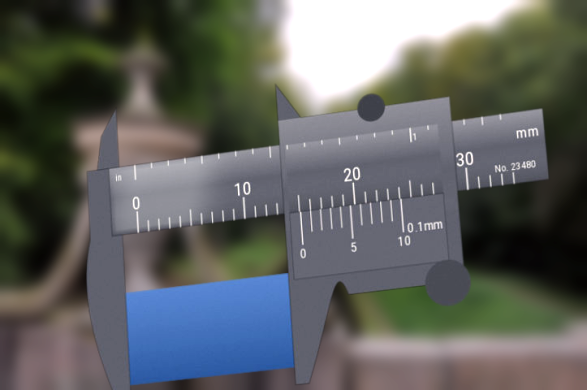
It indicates 15.1 mm
